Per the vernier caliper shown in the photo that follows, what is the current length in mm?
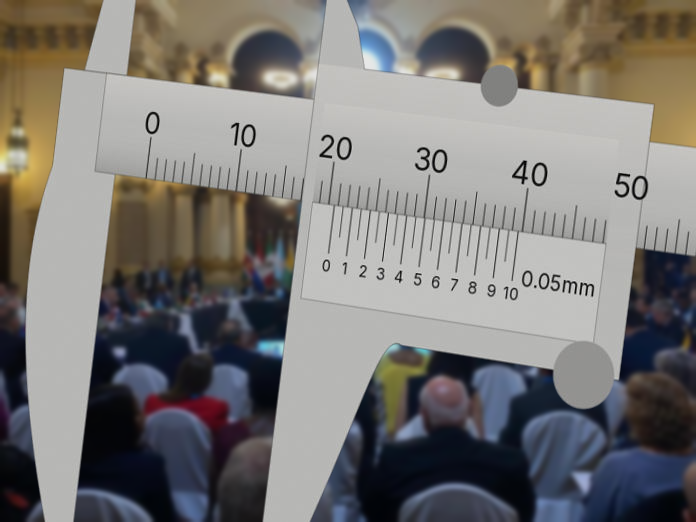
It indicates 20.6 mm
